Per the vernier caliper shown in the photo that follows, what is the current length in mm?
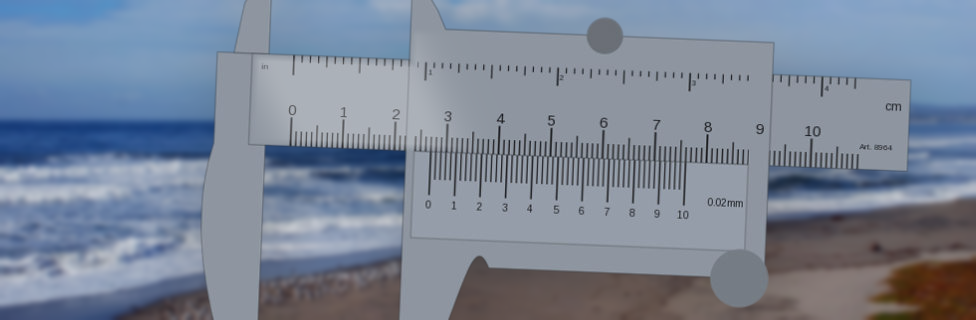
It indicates 27.0 mm
